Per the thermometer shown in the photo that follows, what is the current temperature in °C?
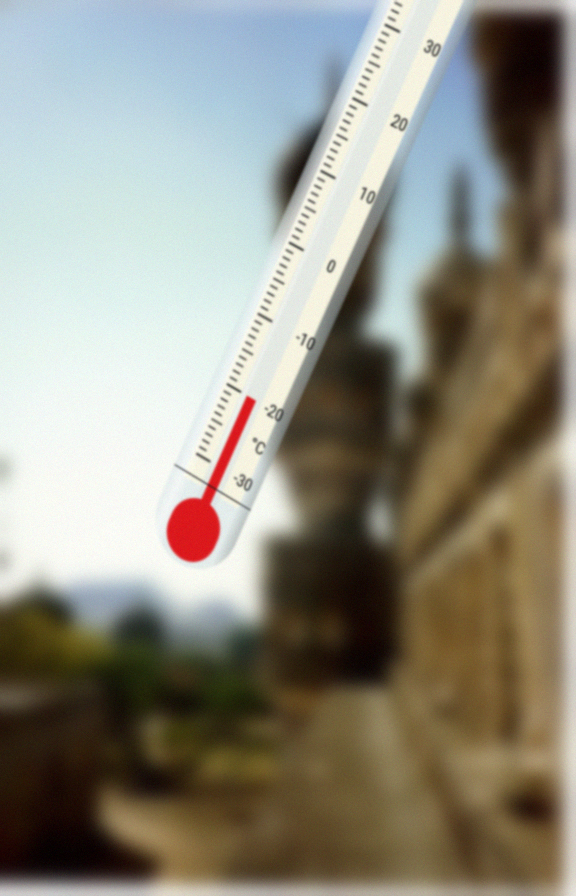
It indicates -20 °C
